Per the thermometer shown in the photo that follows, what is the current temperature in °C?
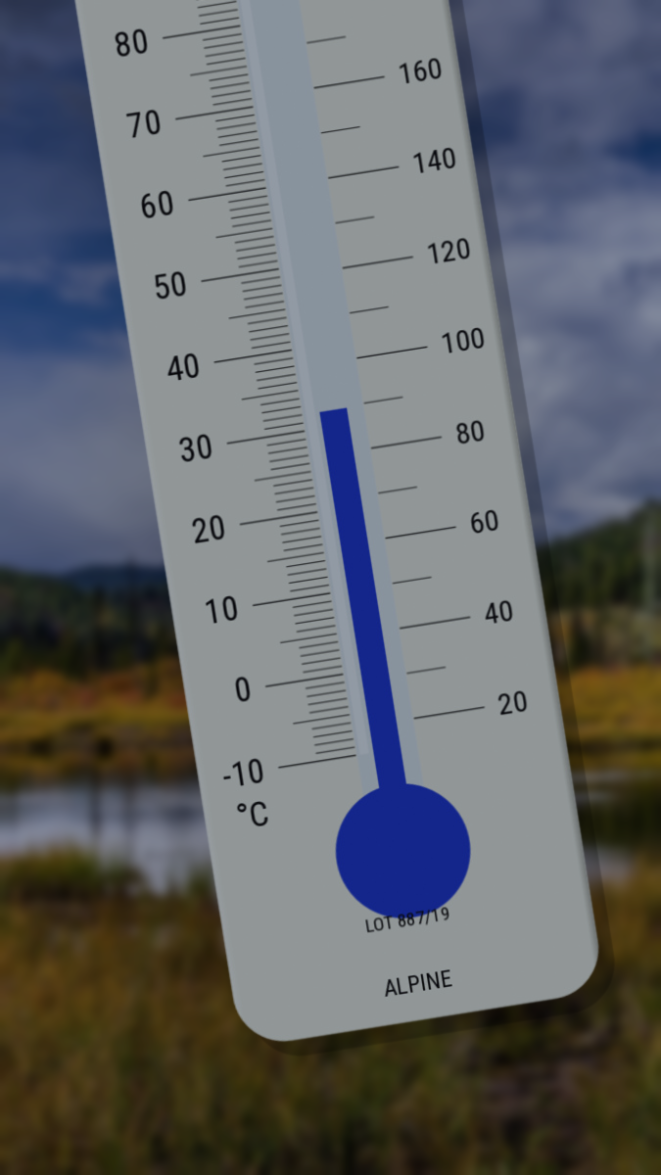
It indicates 32 °C
